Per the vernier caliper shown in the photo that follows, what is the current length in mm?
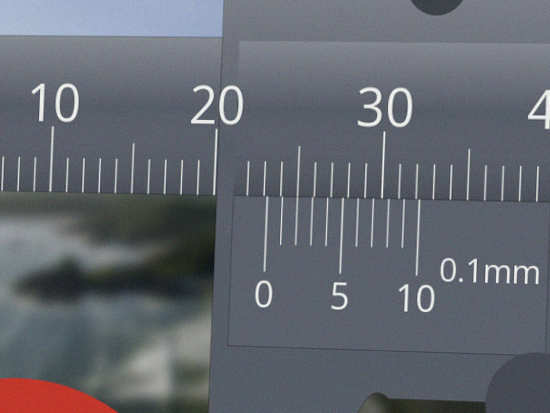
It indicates 23.2 mm
